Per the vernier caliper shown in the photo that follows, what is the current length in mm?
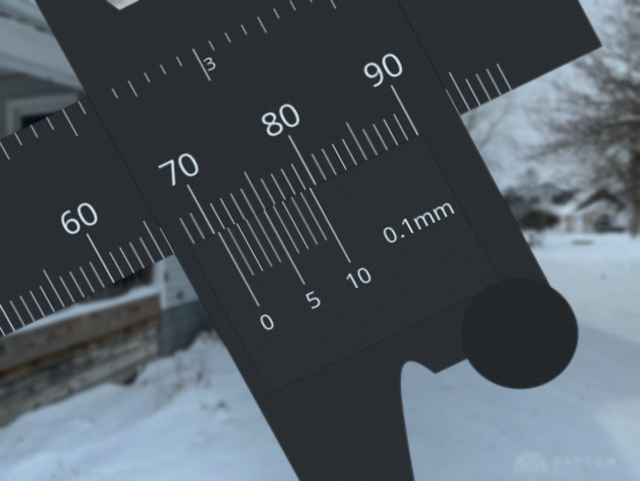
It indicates 70.4 mm
